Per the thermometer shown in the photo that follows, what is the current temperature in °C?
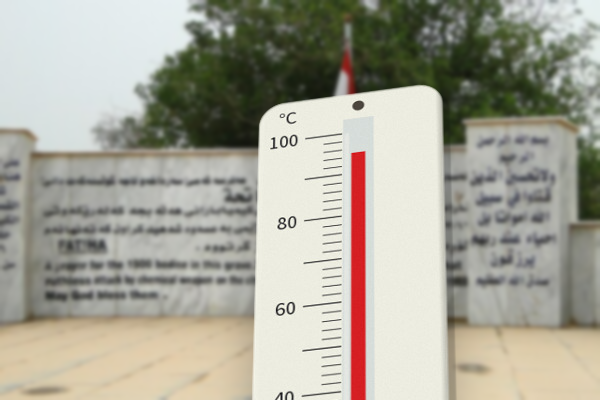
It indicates 95 °C
